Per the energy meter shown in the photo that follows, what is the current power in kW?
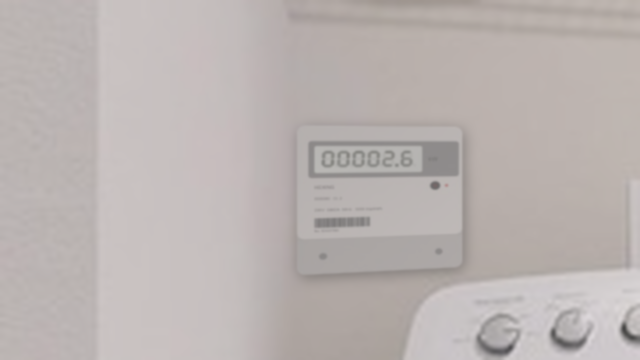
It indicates 2.6 kW
